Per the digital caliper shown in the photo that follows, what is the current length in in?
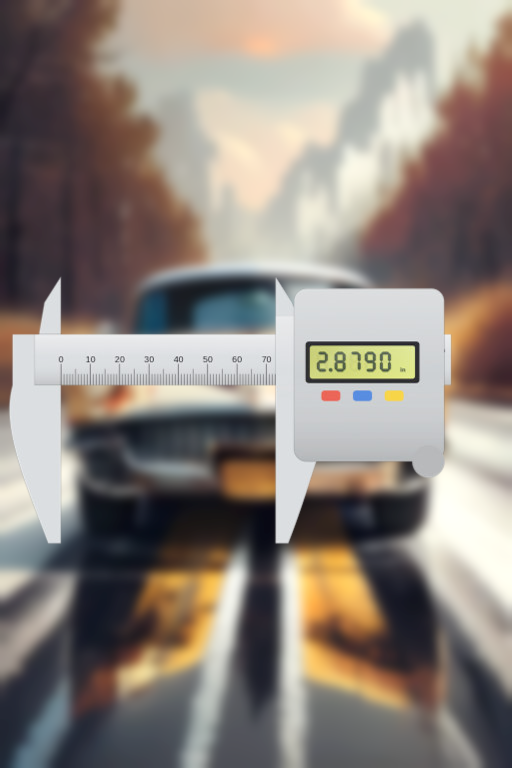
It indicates 2.8790 in
